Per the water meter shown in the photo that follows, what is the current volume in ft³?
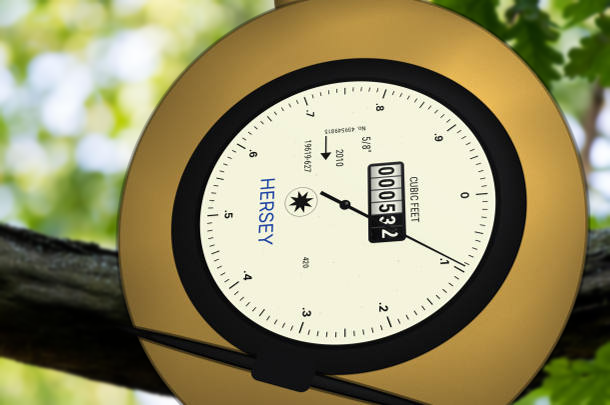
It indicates 532.09 ft³
